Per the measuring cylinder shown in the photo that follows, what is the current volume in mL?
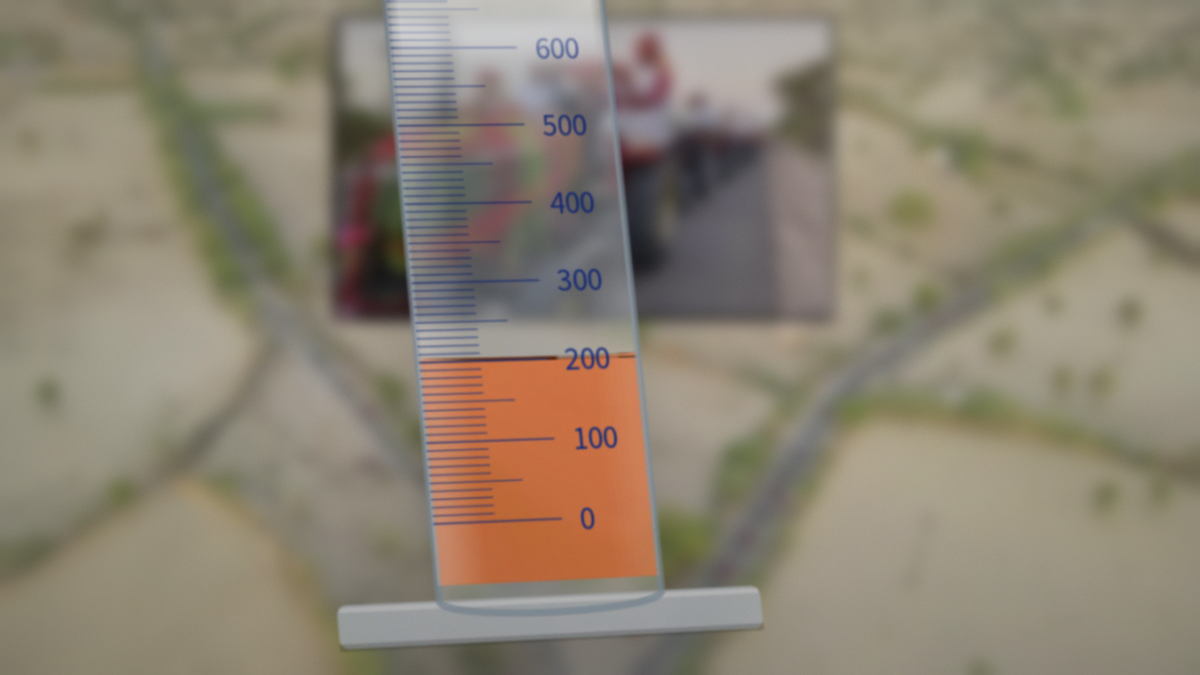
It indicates 200 mL
